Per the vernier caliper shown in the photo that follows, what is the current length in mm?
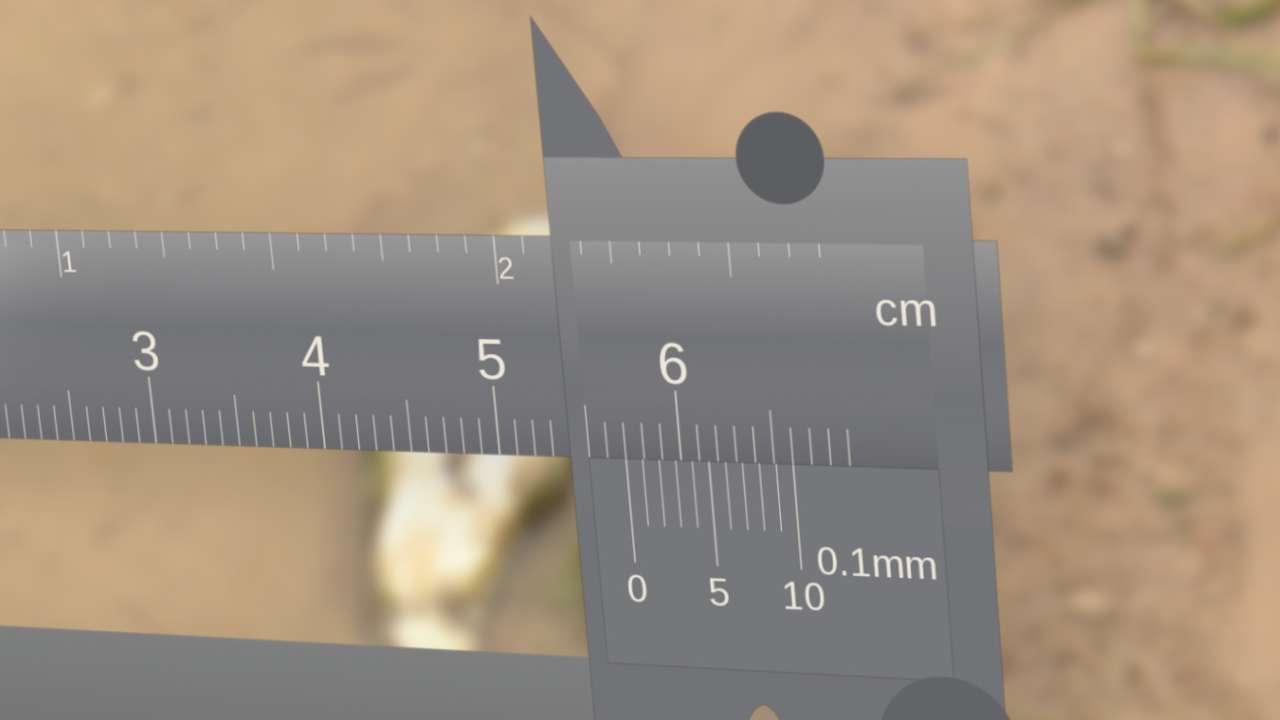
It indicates 57.0 mm
